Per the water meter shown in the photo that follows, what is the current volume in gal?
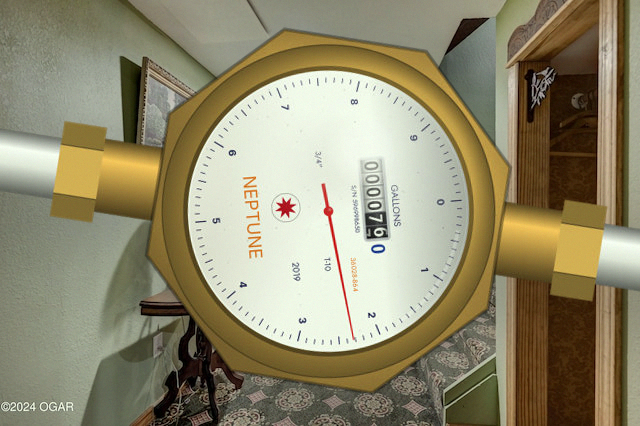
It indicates 762.3 gal
